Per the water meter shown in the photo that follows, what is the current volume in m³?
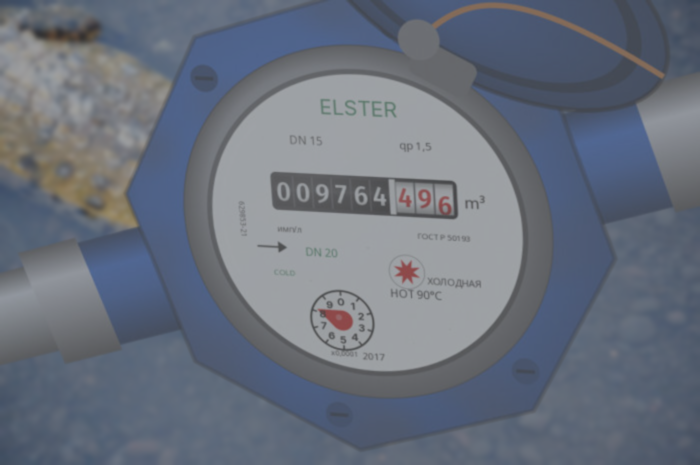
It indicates 9764.4958 m³
